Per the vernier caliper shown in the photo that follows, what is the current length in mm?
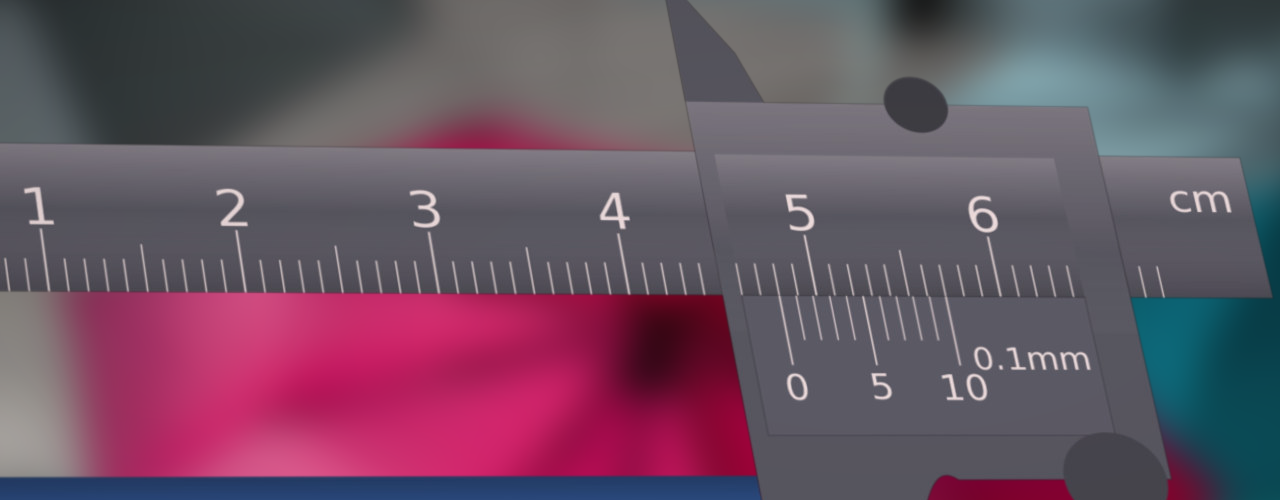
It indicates 48.0 mm
